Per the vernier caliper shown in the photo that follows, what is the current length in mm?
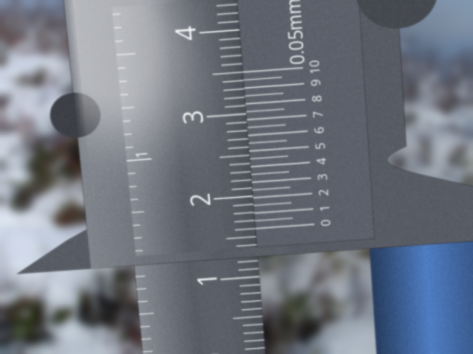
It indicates 16.0 mm
